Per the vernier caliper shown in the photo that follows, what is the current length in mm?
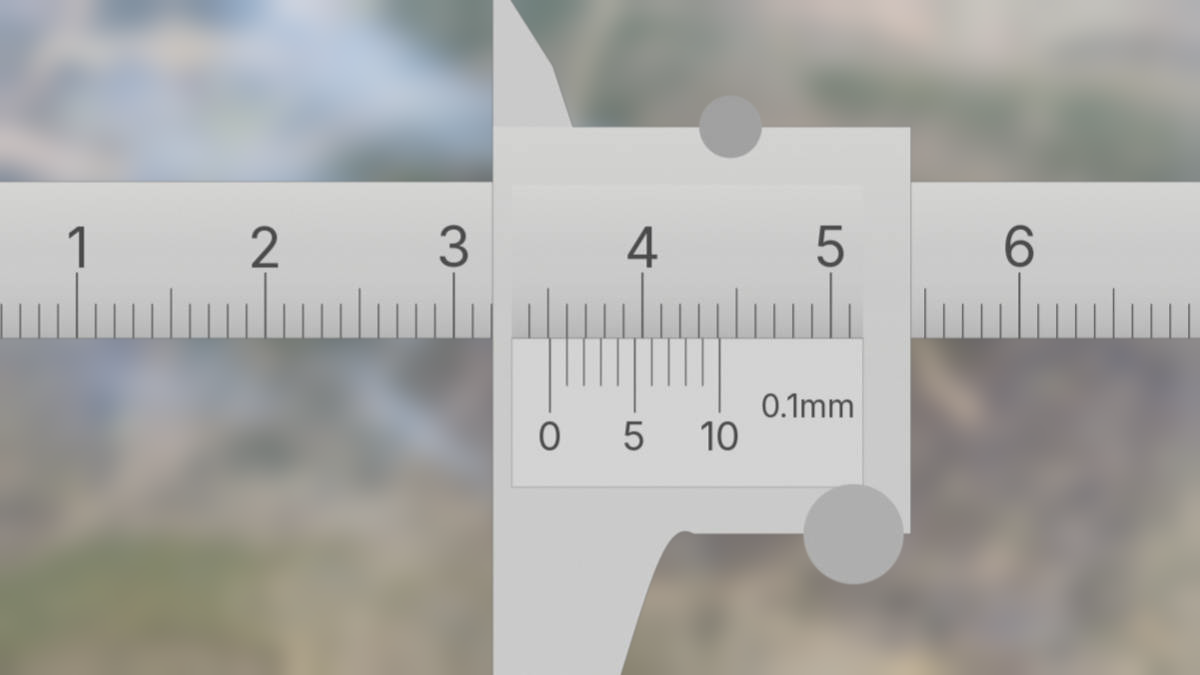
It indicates 35.1 mm
